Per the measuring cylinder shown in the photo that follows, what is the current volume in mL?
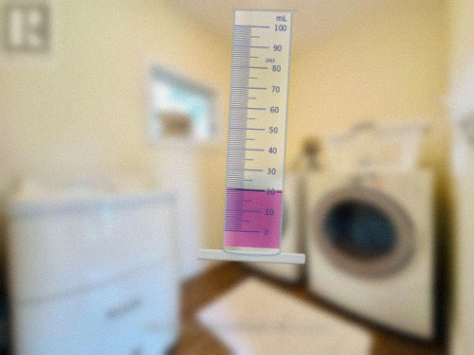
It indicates 20 mL
